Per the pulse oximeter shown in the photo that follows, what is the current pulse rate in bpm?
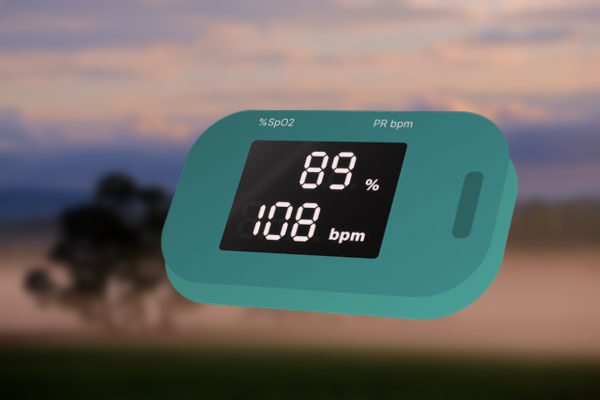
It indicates 108 bpm
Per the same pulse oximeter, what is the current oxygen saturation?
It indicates 89 %
